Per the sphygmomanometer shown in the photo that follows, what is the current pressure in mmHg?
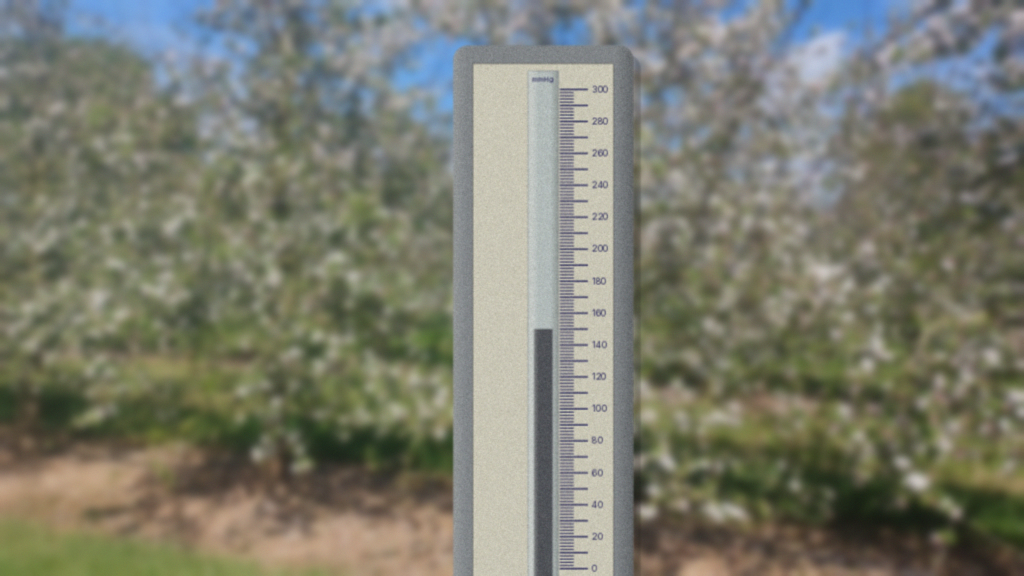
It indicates 150 mmHg
